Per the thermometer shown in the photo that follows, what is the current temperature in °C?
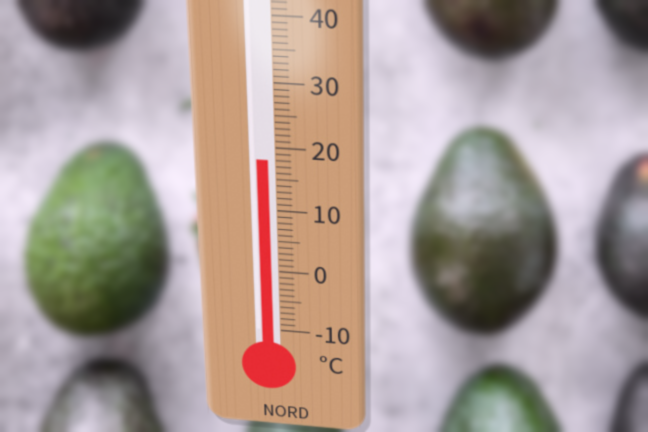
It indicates 18 °C
